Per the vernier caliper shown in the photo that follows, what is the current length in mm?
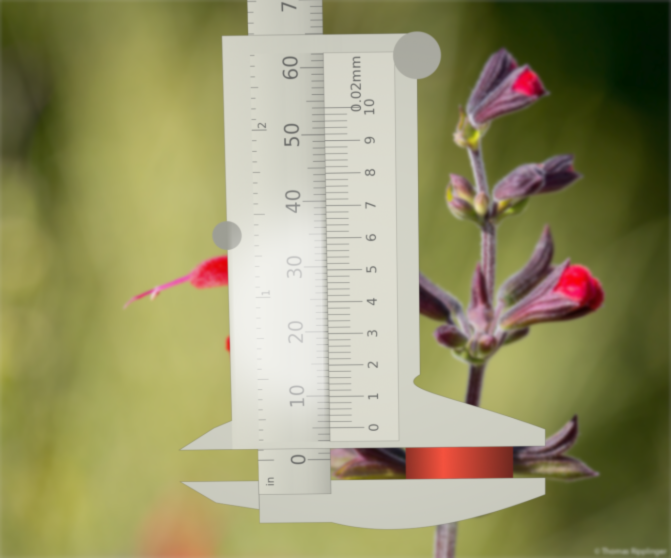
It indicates 5.0 mm
